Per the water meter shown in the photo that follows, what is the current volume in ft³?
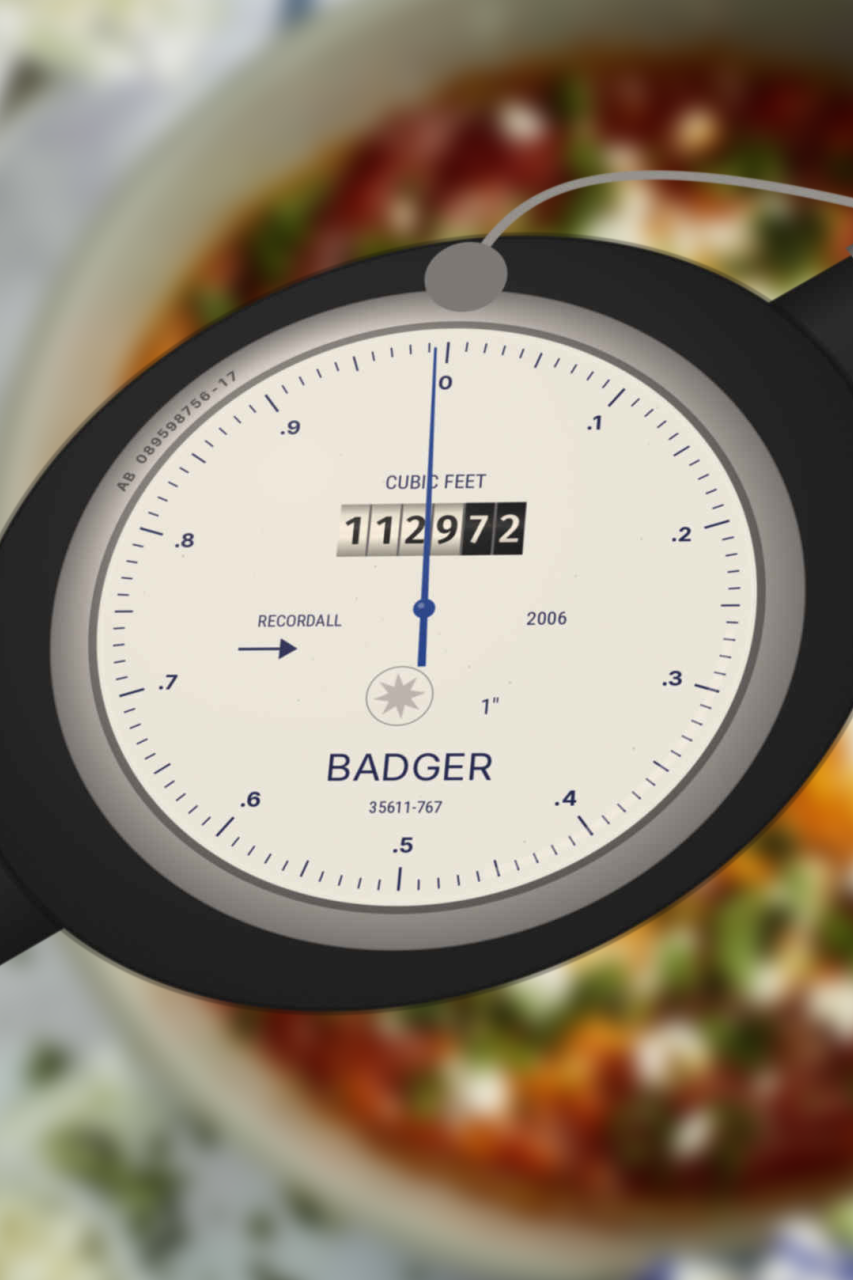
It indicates 112971.99 ft³
